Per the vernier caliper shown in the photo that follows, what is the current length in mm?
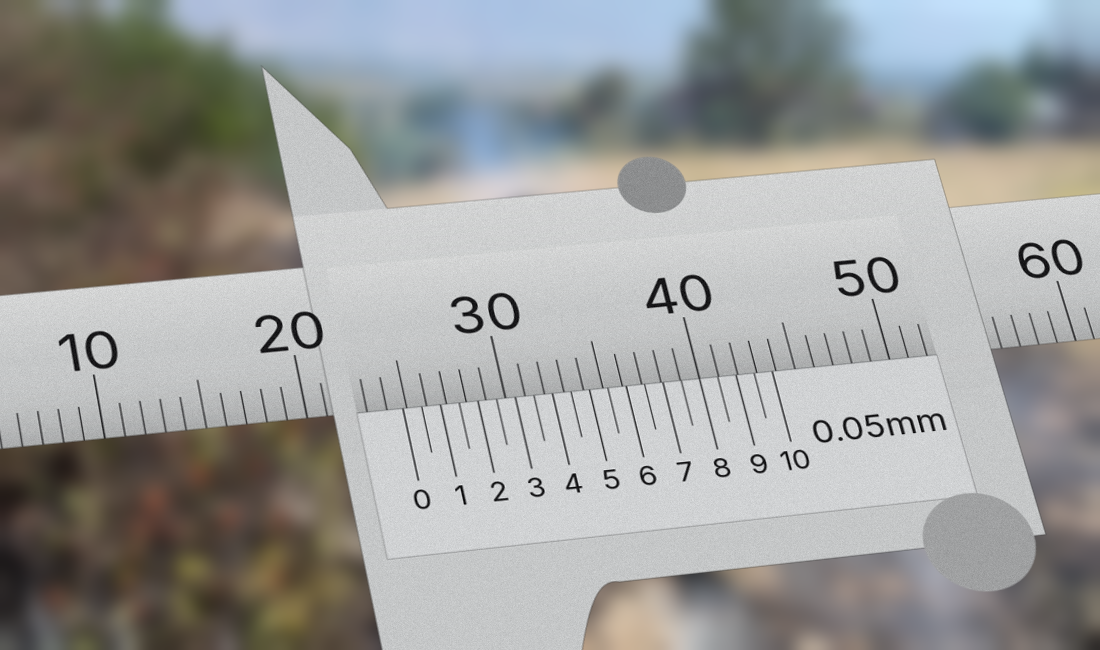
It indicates 24.8 mm
